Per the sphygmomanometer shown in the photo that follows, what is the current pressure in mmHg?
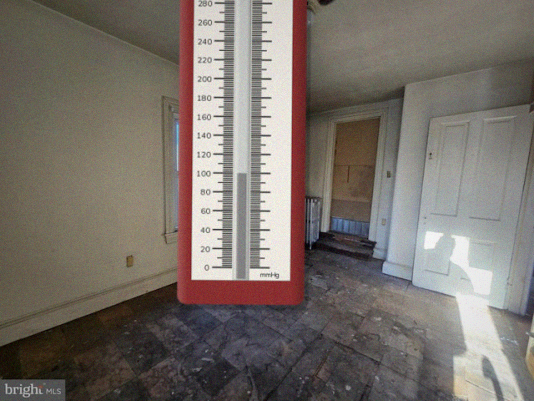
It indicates 100 mmHg
